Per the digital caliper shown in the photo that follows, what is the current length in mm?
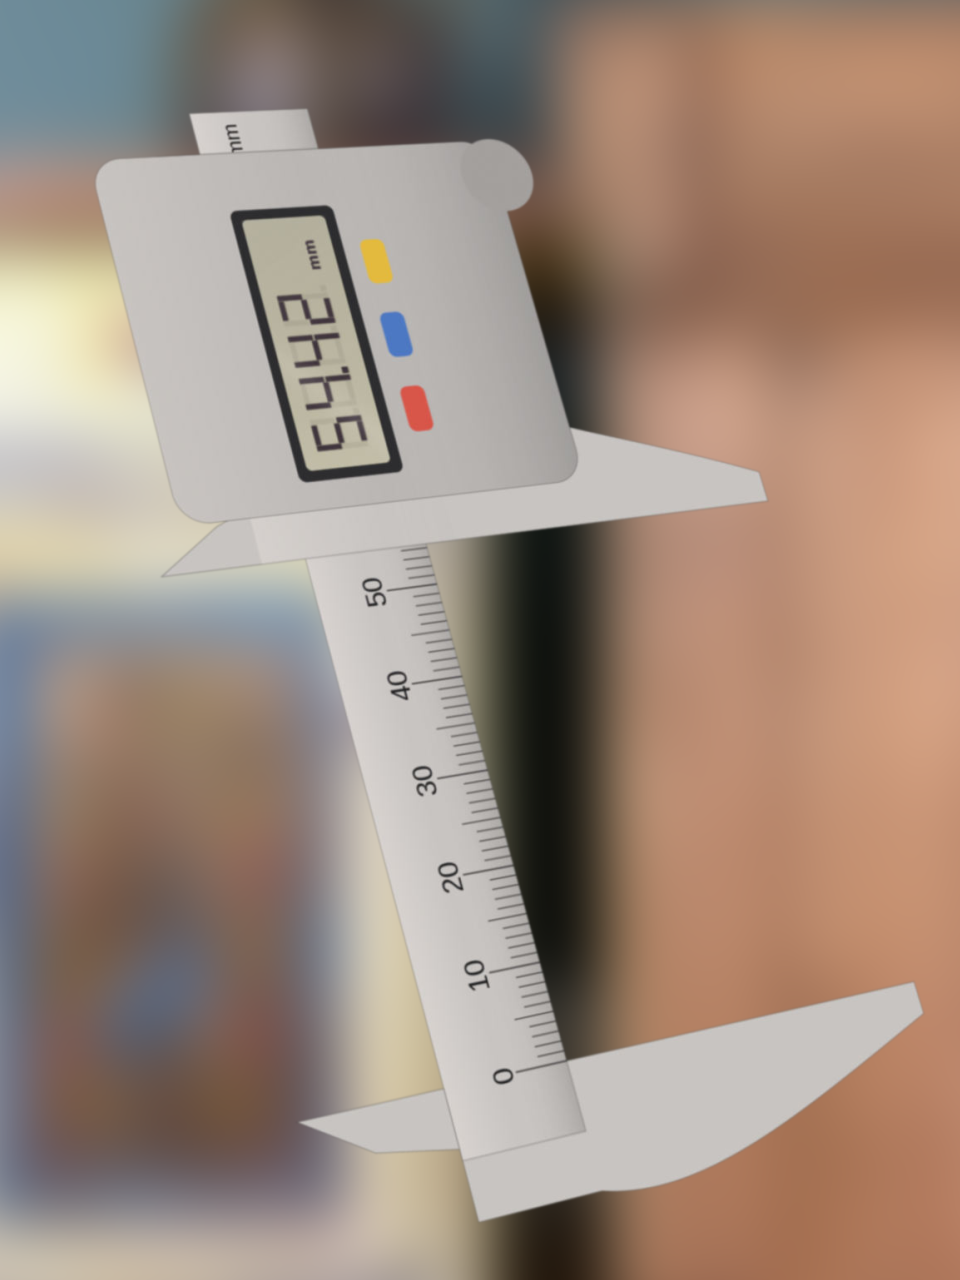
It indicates 54.42 mm
